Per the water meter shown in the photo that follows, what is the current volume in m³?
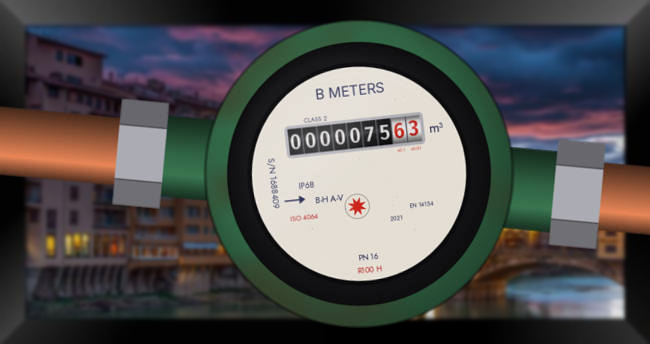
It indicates 75.63 m³
